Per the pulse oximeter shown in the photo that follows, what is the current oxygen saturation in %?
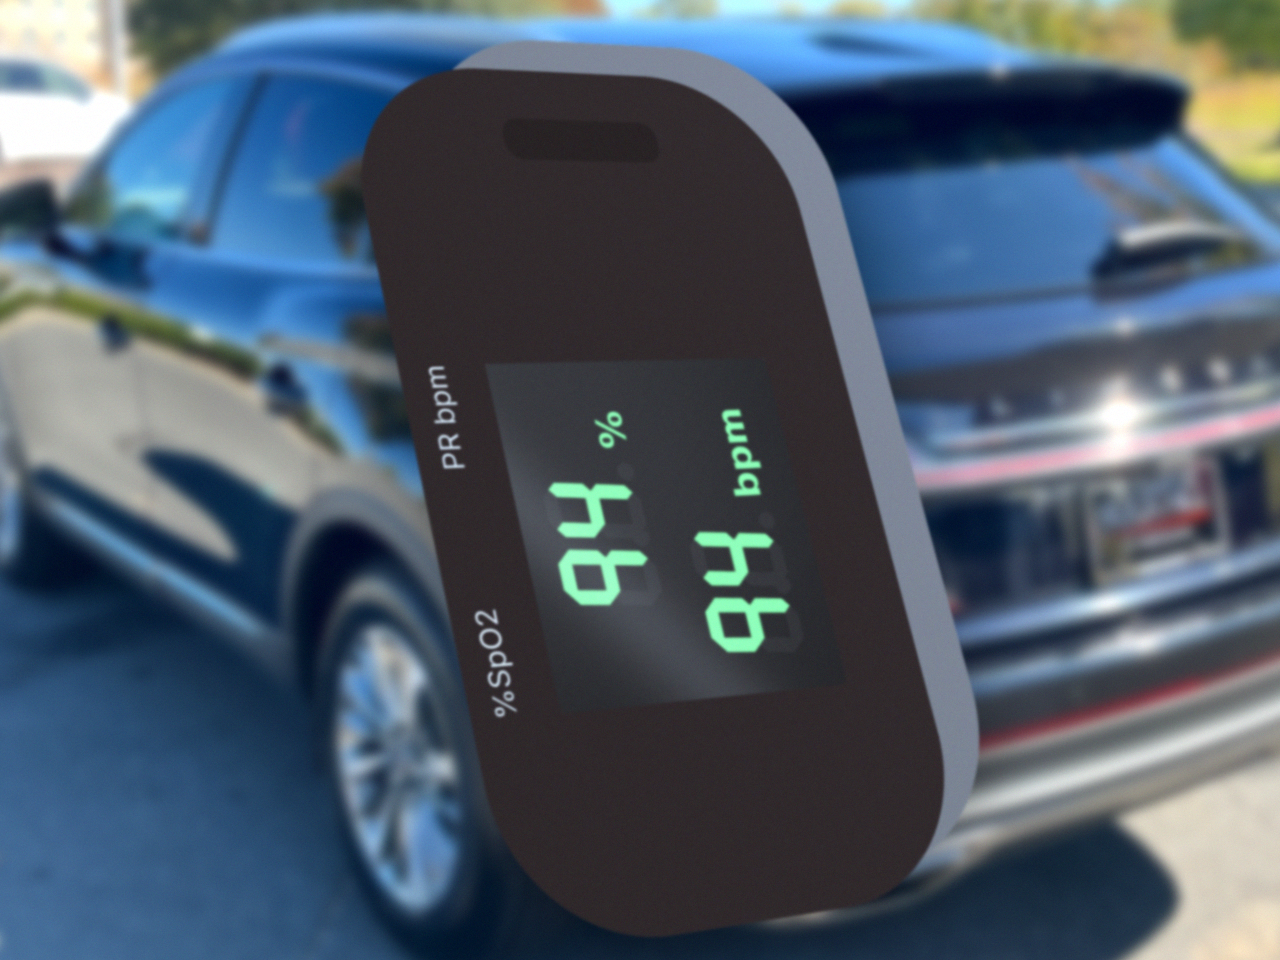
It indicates 94 %
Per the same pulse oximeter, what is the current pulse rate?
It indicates 94 bpm
